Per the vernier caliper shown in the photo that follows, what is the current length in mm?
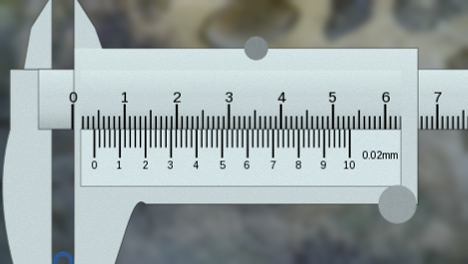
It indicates 4.2 mm
